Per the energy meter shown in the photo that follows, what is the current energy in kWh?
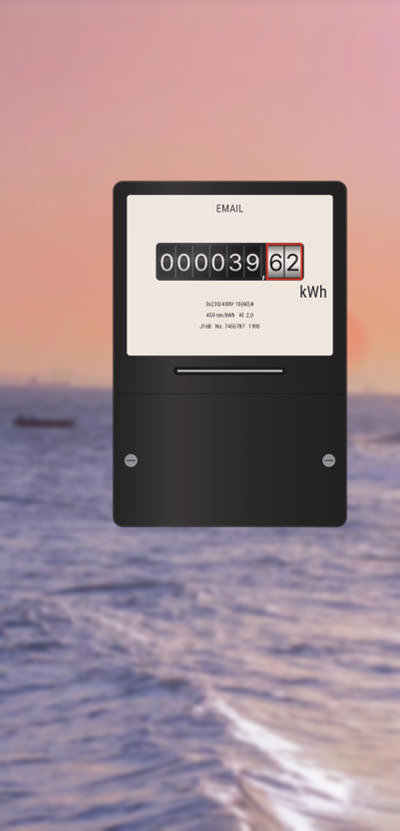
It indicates 39.62 kWh
